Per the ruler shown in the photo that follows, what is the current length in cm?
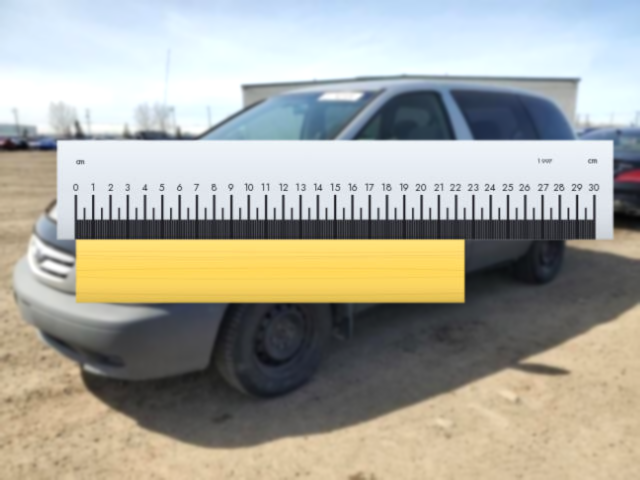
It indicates 22.5 cm
